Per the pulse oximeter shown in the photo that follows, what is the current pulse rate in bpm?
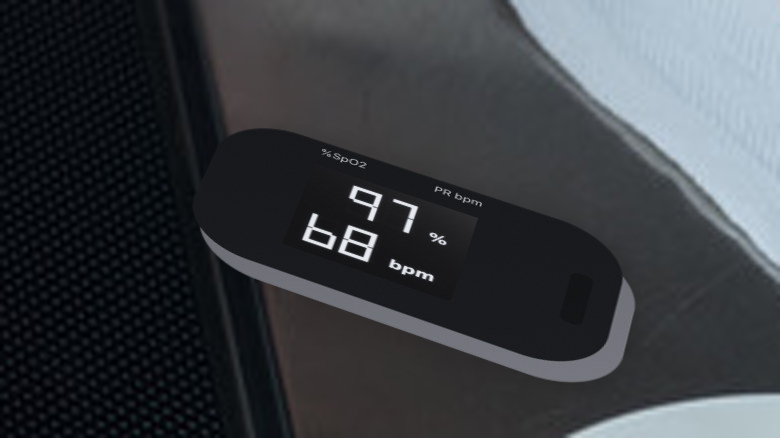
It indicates 68 bpm
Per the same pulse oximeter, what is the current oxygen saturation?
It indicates 97 %
